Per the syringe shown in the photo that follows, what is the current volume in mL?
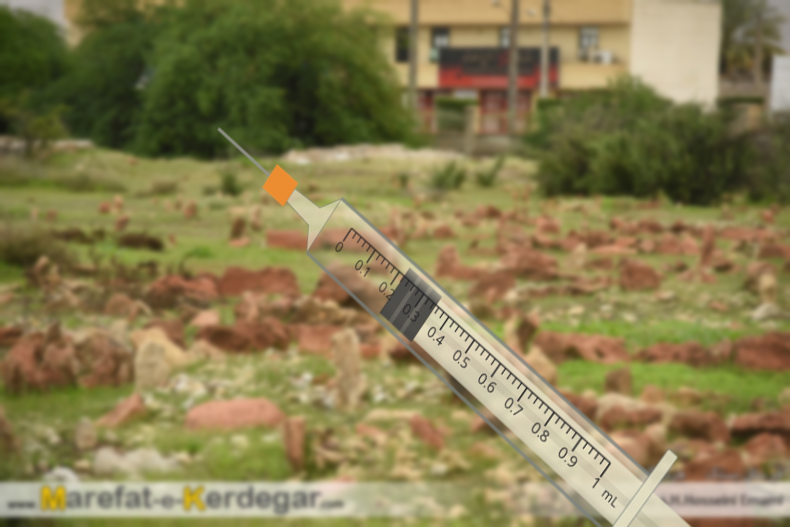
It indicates 0.22 mL
